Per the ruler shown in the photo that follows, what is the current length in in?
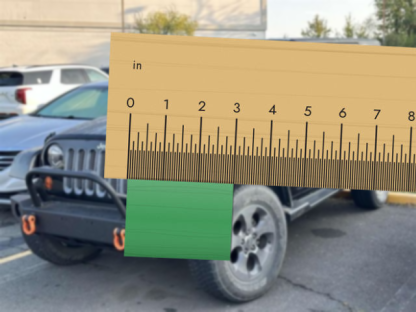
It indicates 3 in
